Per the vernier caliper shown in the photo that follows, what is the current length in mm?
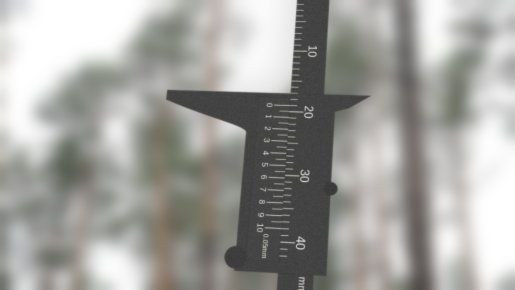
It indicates 19.0 mm
